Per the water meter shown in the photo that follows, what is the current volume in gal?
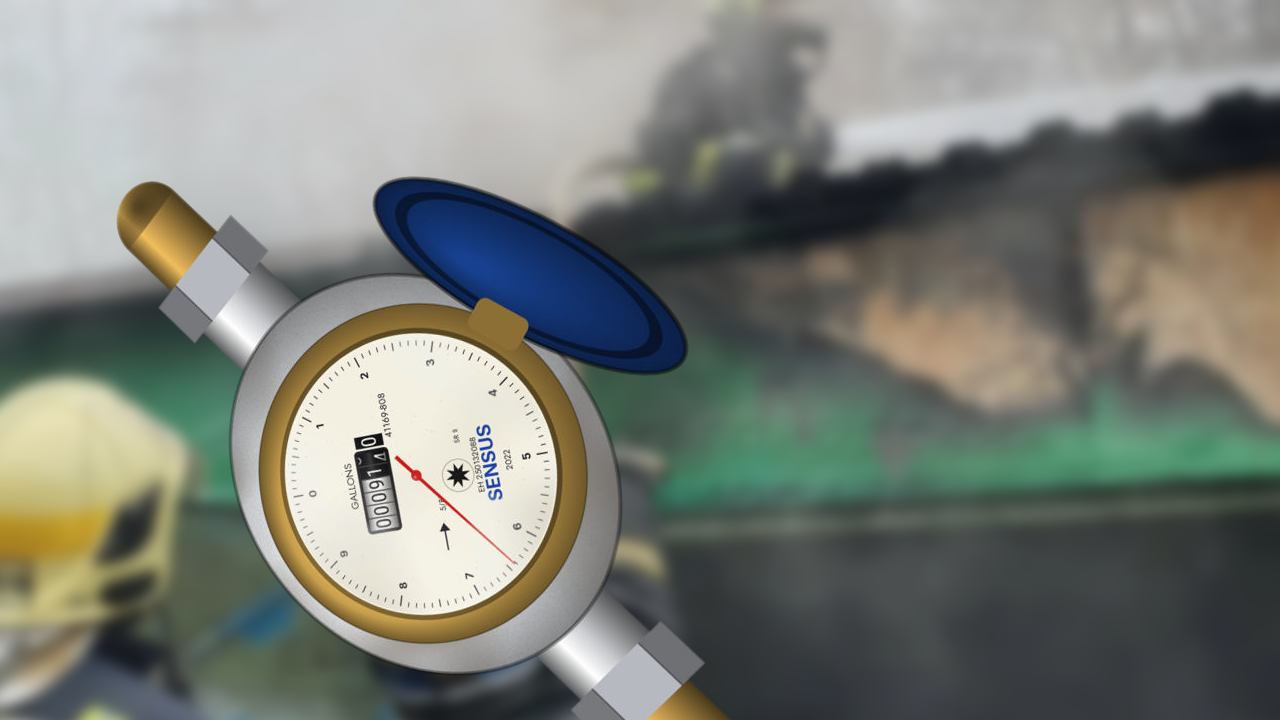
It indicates 9136.4 gal
